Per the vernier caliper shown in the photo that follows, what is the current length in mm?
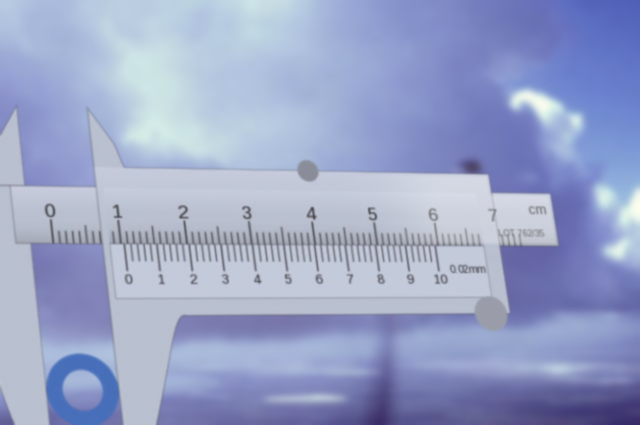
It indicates 10.5 mm
